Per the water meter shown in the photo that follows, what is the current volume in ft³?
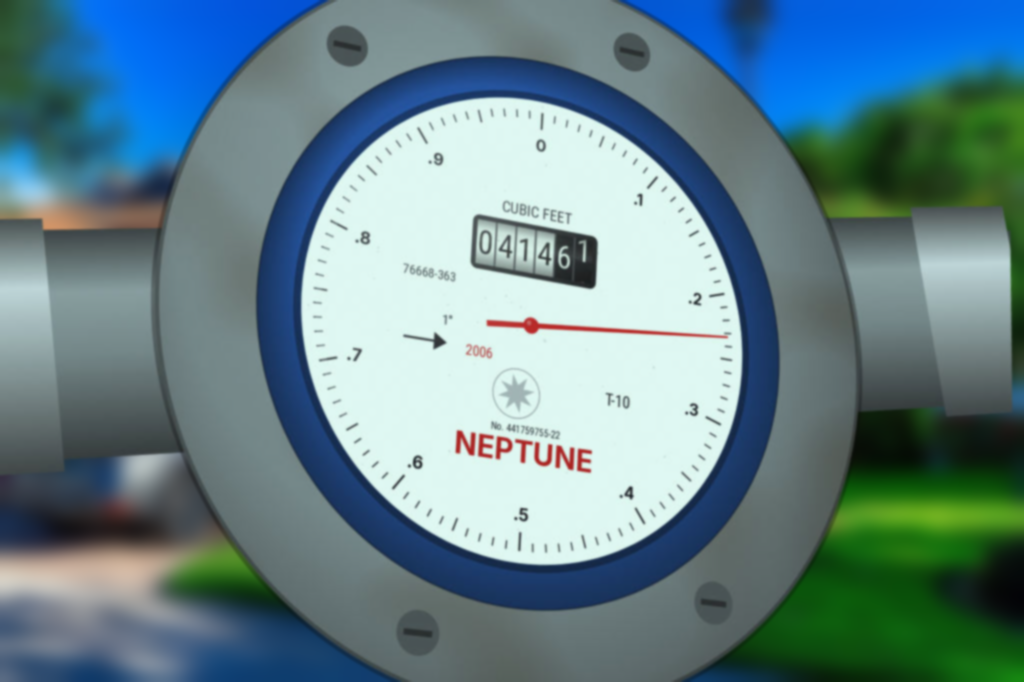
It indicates 41461.23 ft³
